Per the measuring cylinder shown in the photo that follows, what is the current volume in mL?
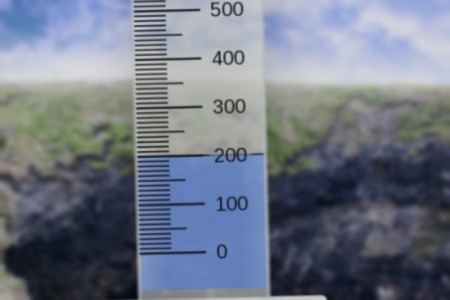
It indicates 200 mL
